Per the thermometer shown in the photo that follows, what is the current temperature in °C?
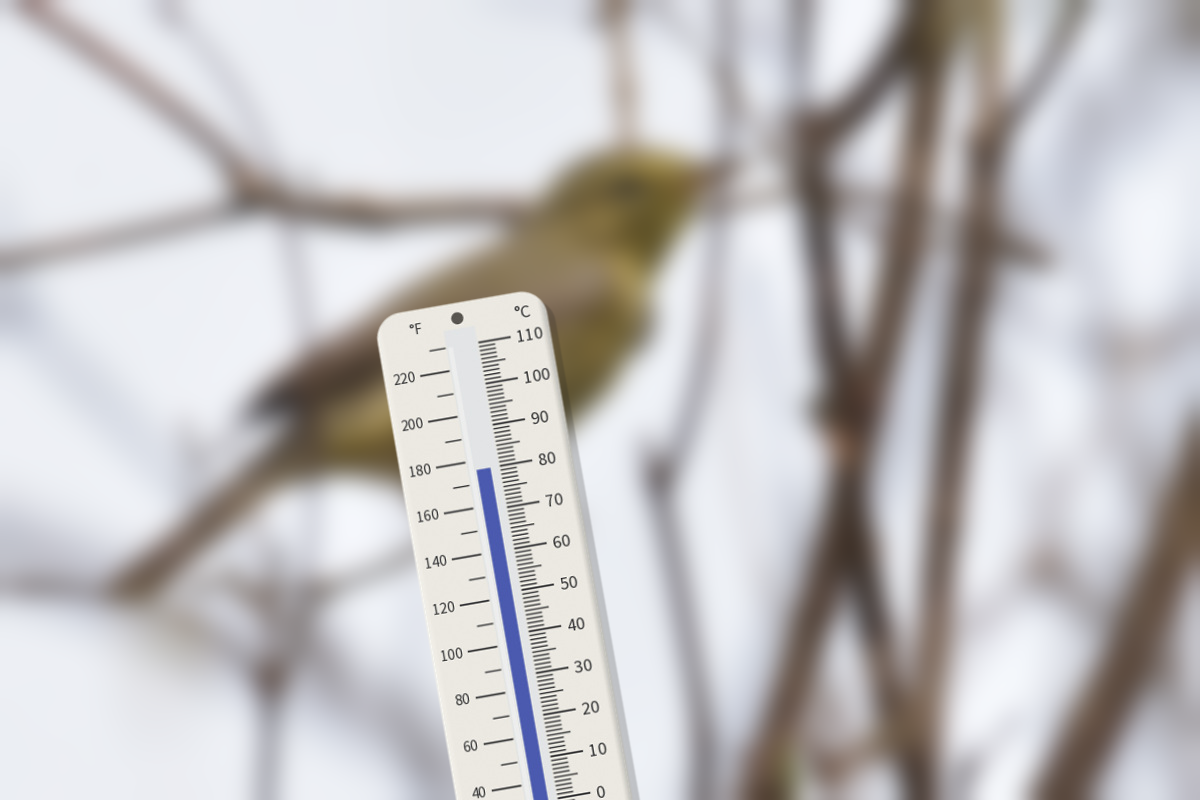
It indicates 80 °C
